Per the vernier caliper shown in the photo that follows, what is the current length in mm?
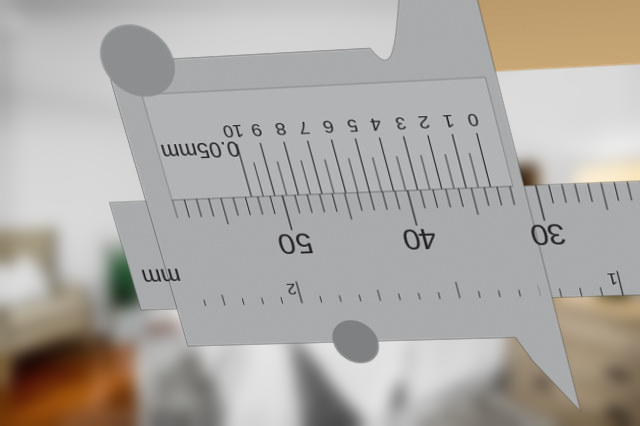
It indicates 33.5 mm
